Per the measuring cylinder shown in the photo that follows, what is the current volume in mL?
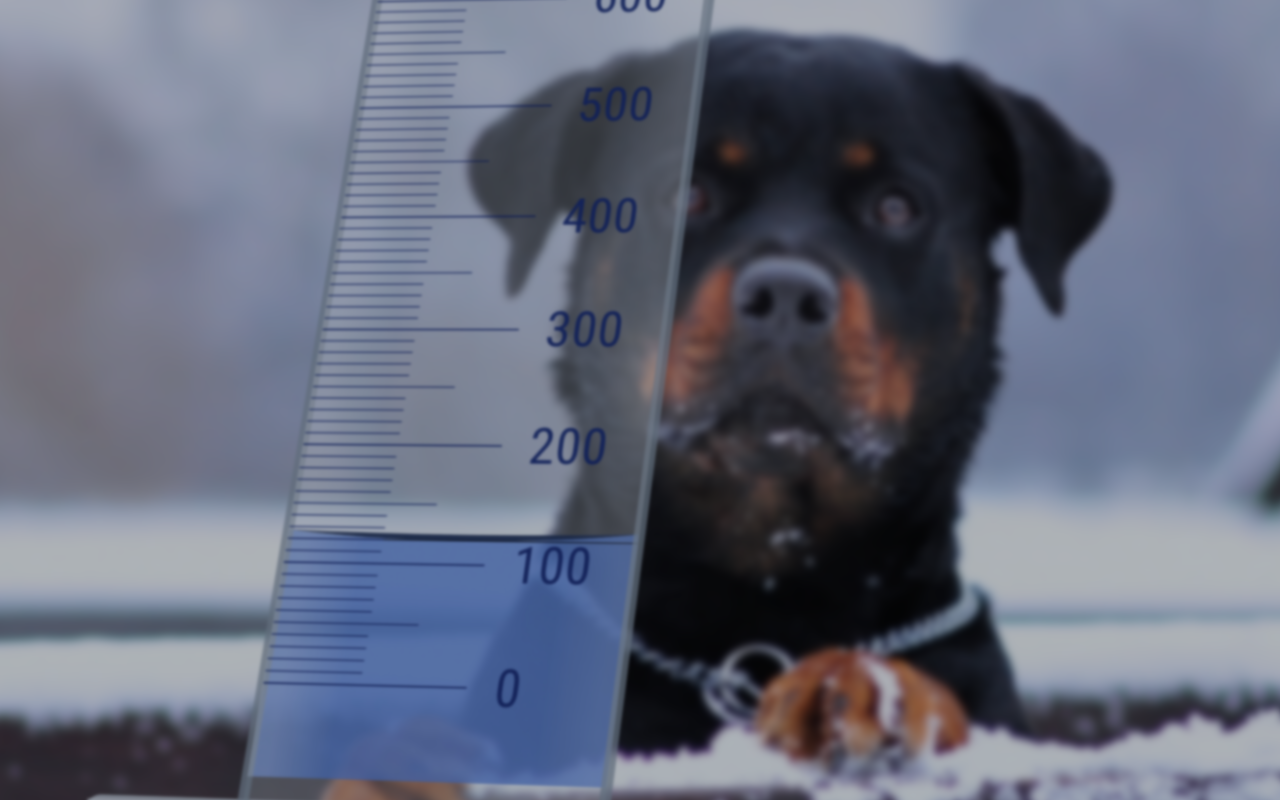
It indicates 120 mL
